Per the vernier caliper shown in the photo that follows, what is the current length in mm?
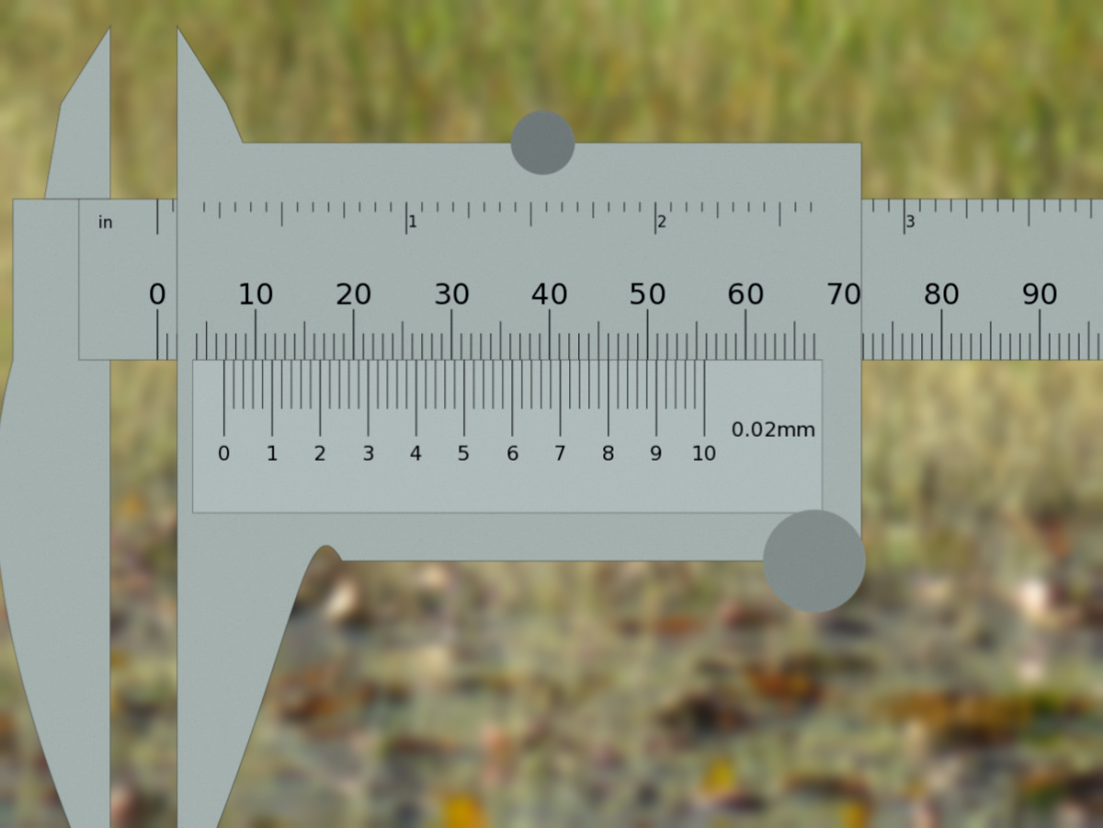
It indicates 6.8 mm
